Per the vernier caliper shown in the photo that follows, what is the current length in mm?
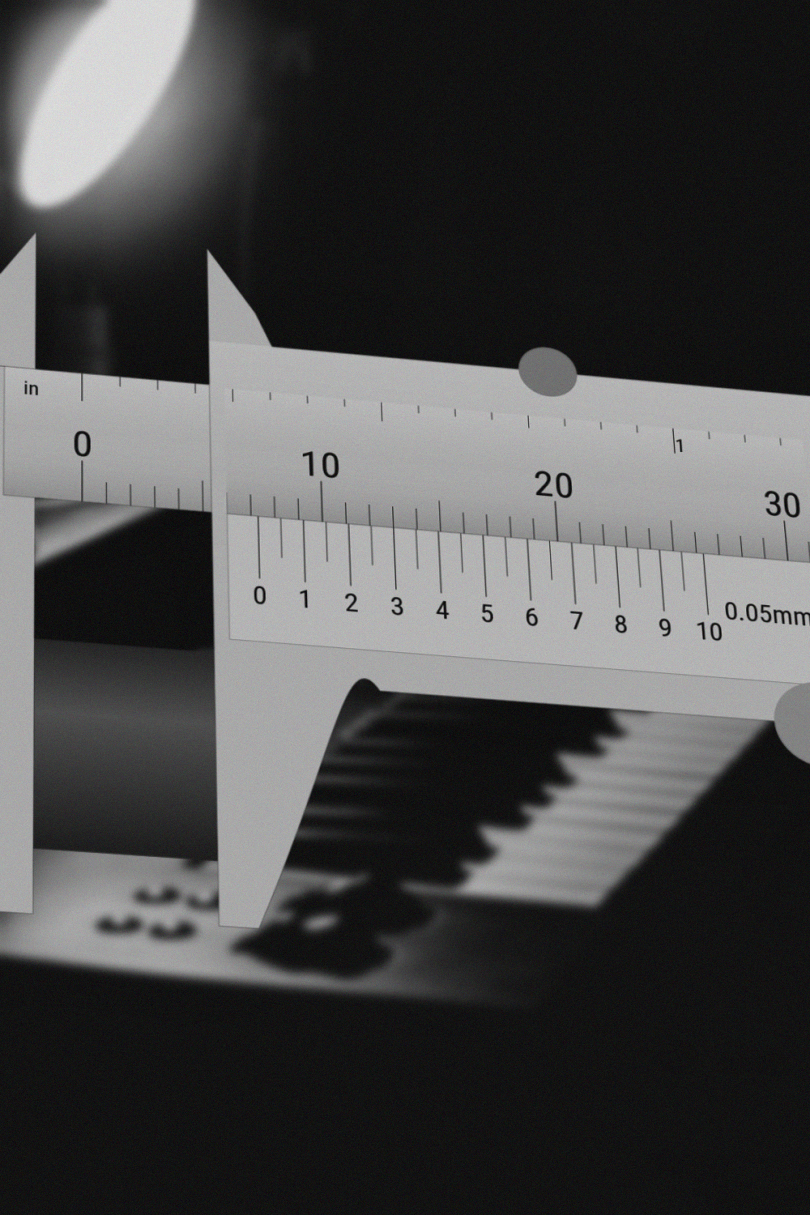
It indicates 7.30 mm
